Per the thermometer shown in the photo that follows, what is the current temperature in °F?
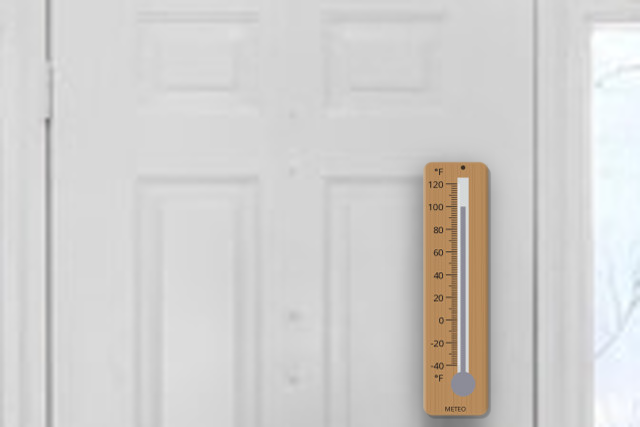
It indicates 100 °F
